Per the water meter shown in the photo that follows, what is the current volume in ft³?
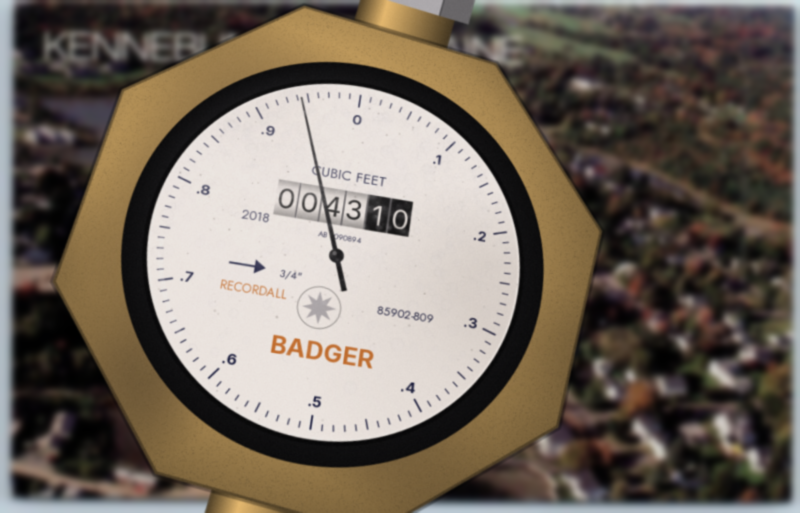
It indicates 4309.94 ft³
